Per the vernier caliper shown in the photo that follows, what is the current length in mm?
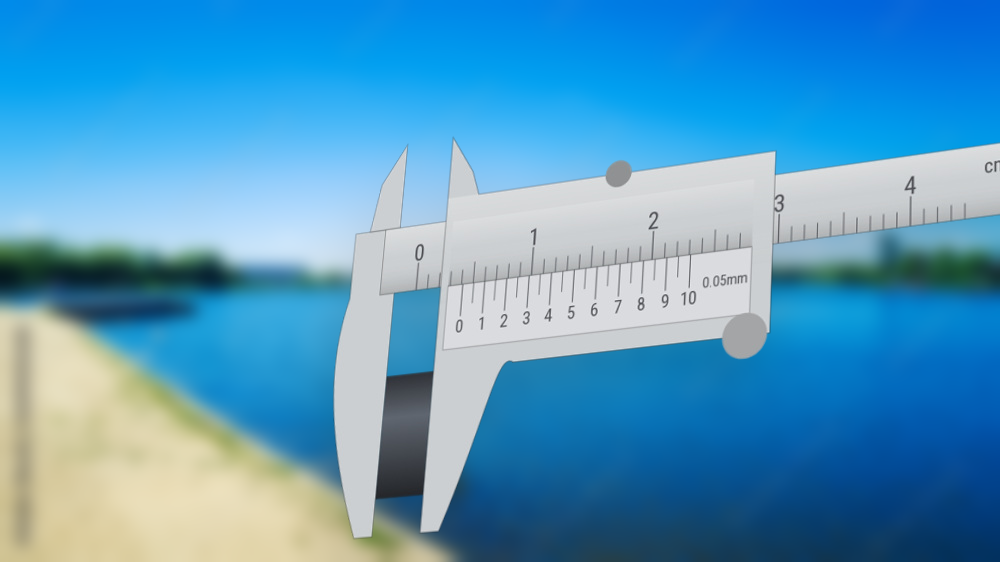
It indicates 4.1 mm
